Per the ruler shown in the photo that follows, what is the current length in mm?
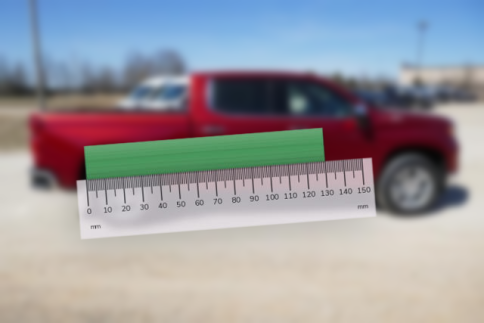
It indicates 130 mm
